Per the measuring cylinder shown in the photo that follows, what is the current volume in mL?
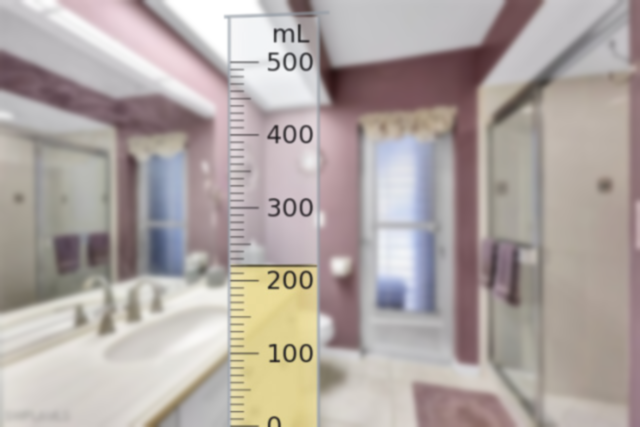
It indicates 220 mL
